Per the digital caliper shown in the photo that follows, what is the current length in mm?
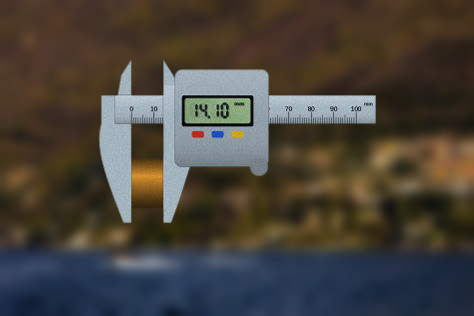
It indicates 14.10 mm
